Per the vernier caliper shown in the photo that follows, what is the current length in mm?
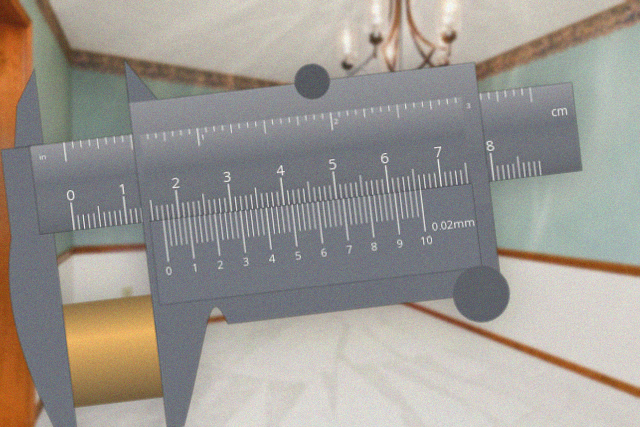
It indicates 17.0 mm
